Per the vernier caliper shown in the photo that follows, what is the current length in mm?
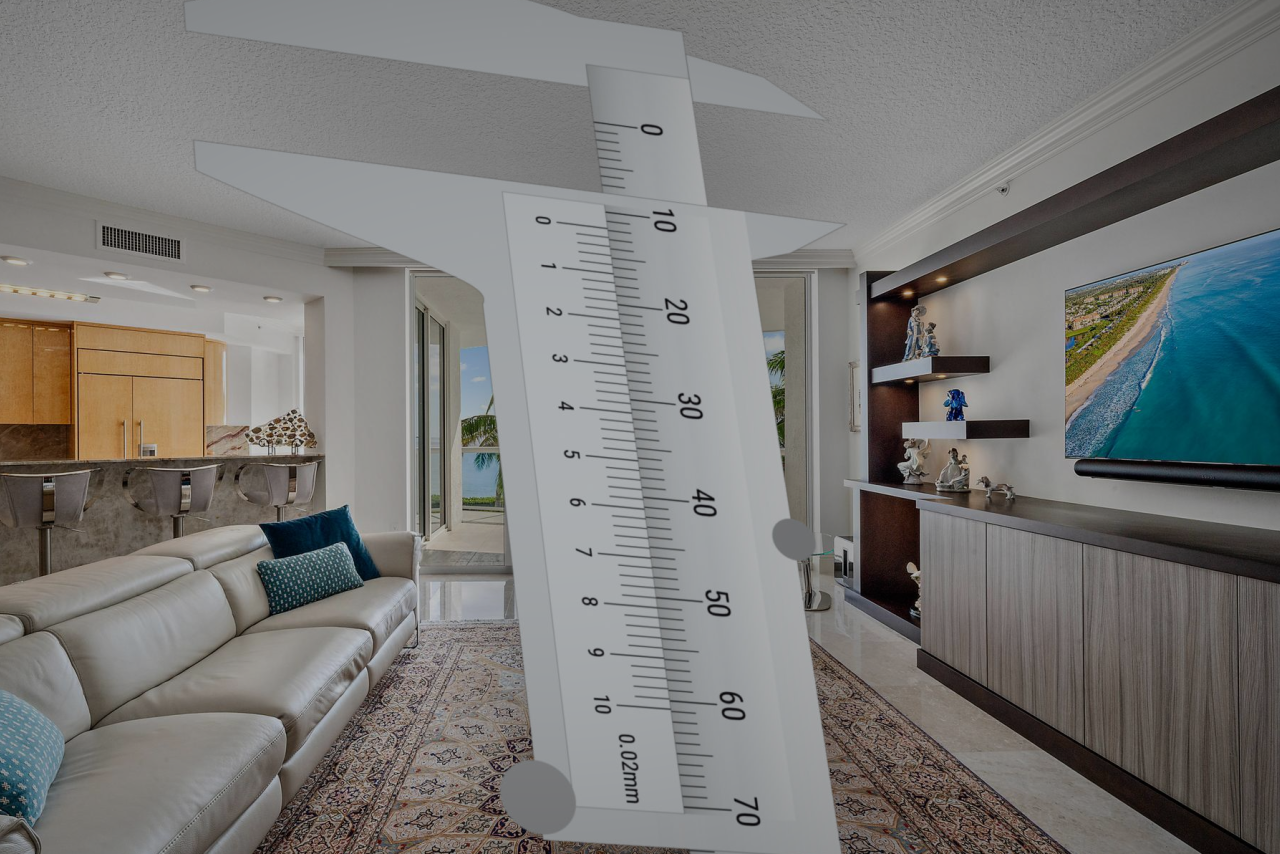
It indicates 11.8 mm
